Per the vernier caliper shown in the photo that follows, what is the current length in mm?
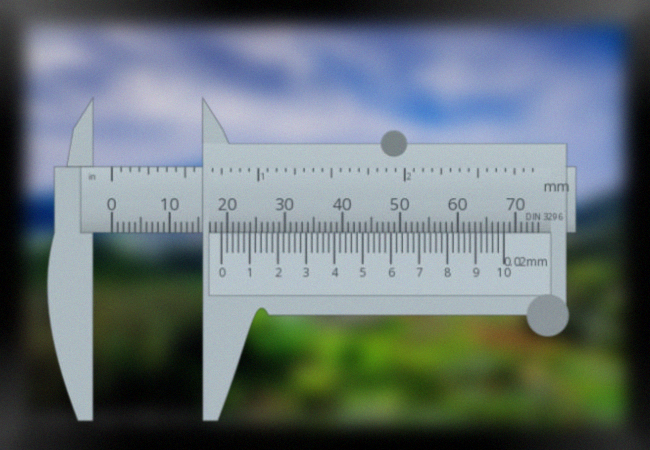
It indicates 19.0 mm
